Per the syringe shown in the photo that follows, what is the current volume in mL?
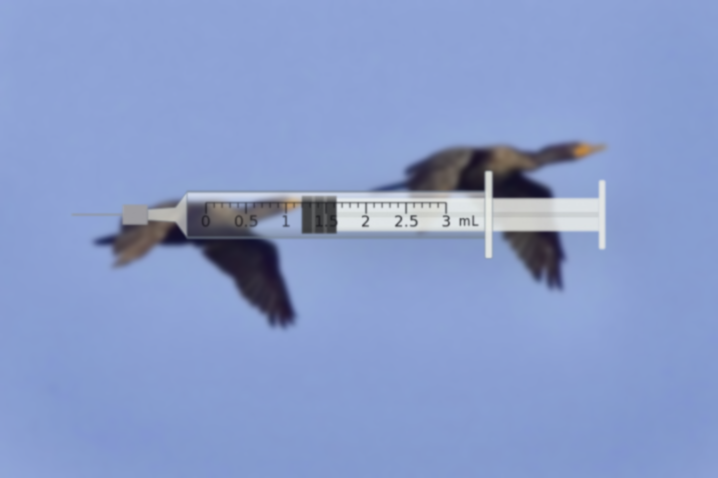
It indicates 1.2 mL
